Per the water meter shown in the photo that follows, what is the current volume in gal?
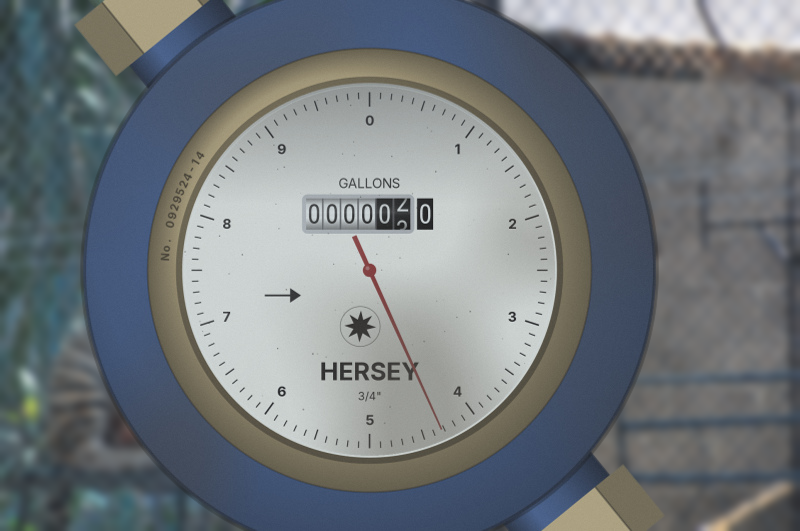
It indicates 24.3 gal
